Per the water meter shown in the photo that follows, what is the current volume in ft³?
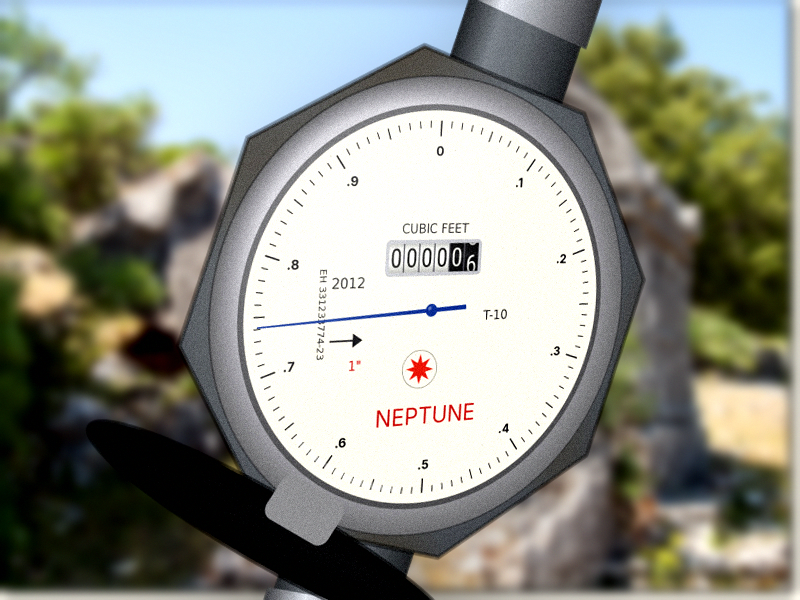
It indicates 5.74 ft³
